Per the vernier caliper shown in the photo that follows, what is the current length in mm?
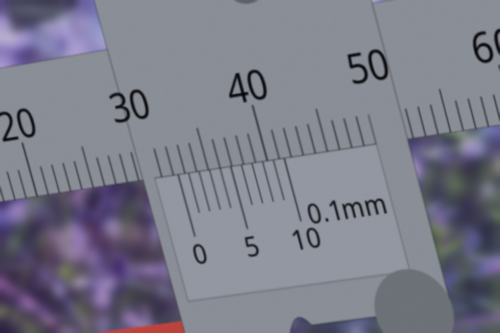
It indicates 32.4 mm
